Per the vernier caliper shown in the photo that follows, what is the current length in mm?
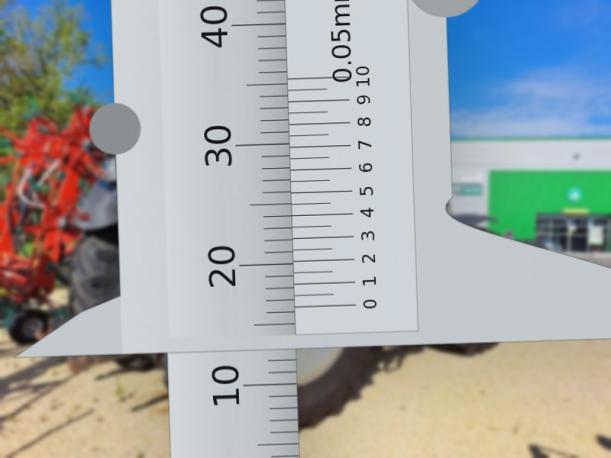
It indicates 16.4 mm
